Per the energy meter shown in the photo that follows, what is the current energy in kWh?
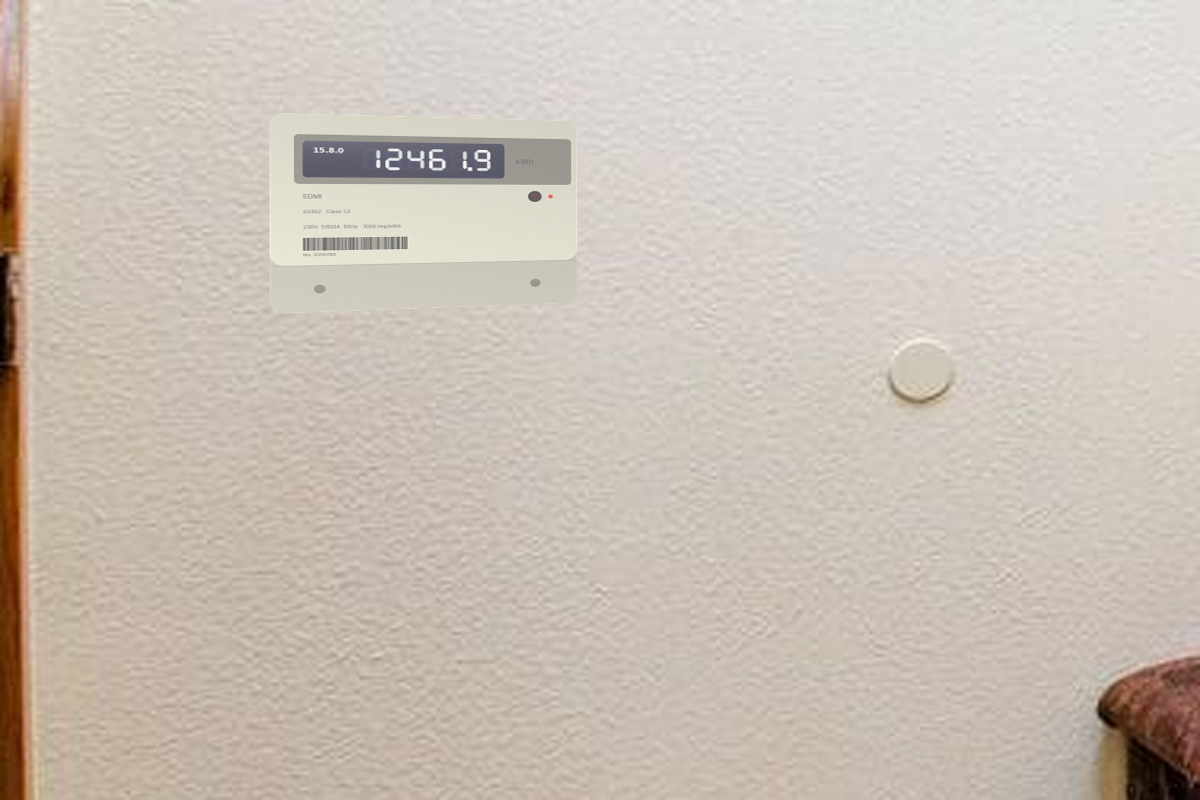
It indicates 12461.9 kWh
